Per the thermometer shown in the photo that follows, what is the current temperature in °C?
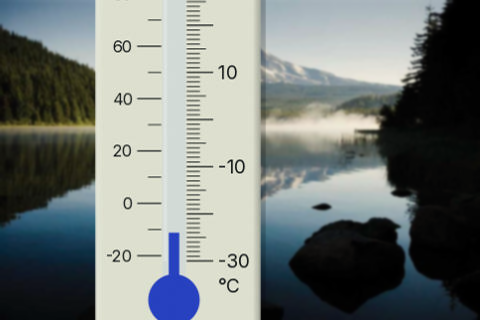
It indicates -24 °C
